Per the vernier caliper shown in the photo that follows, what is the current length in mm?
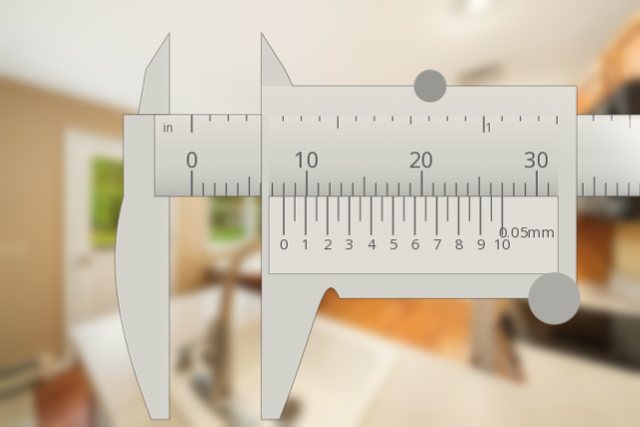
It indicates 8.0 mm
